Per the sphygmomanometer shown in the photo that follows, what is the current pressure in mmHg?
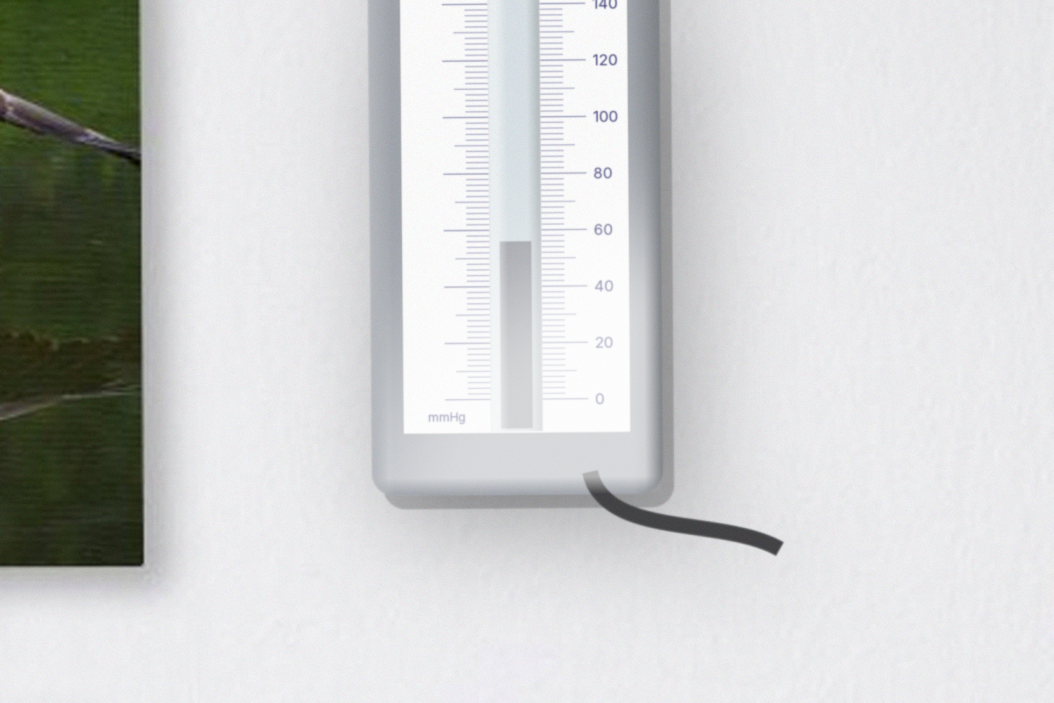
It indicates 56 mmHg
